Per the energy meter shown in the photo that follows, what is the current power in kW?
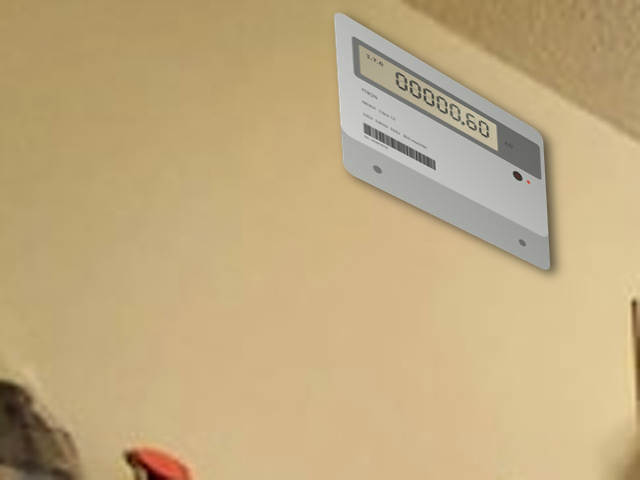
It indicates 0.60 kW
